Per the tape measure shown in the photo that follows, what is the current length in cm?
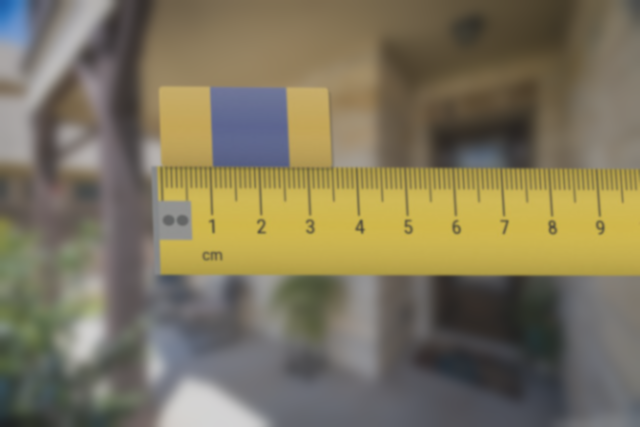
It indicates 3.5 cm
